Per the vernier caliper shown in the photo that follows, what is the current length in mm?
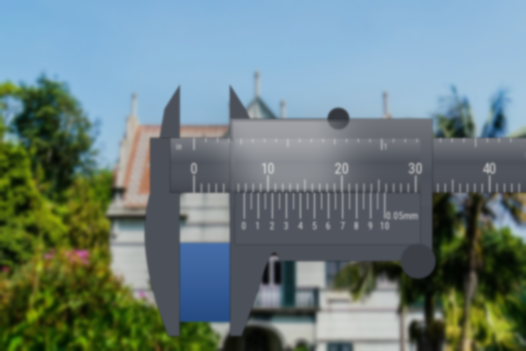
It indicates 6.8 mm
